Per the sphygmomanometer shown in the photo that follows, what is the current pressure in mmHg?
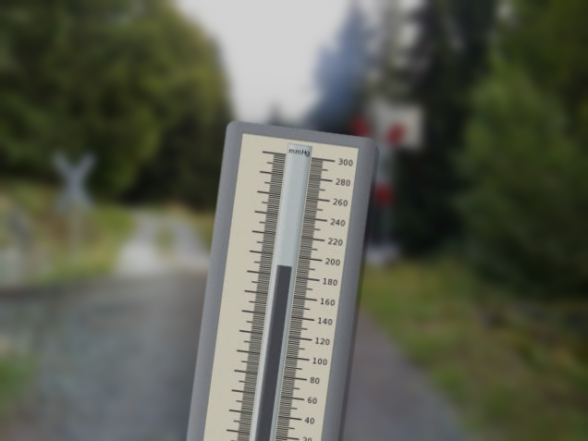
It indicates 190 mmHg
